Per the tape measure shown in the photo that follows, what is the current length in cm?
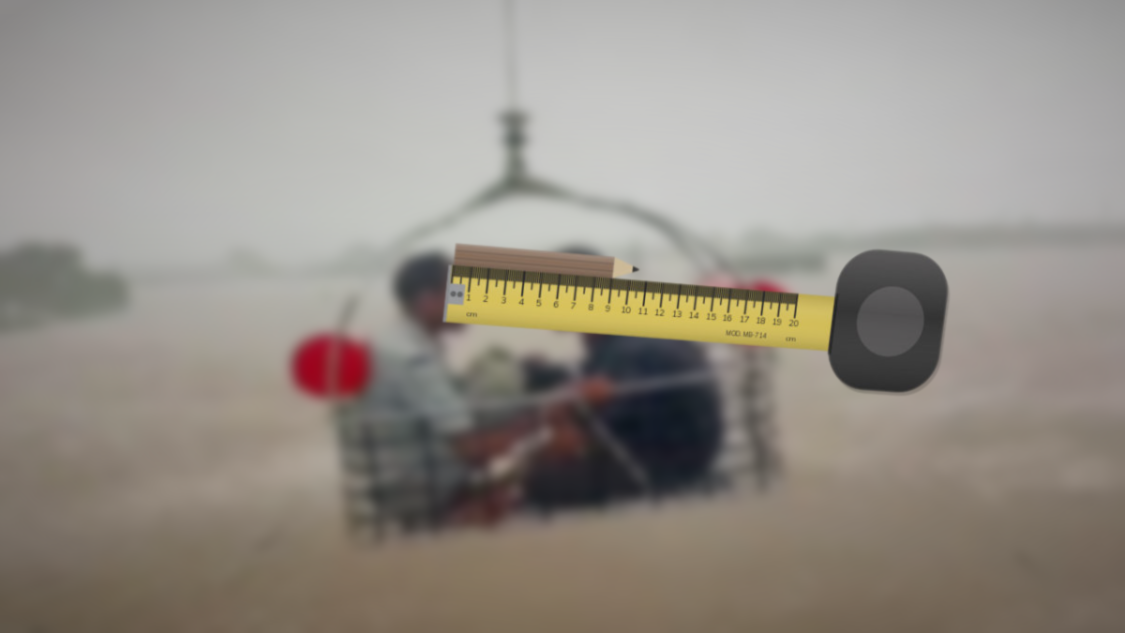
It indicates 10.5 cm
